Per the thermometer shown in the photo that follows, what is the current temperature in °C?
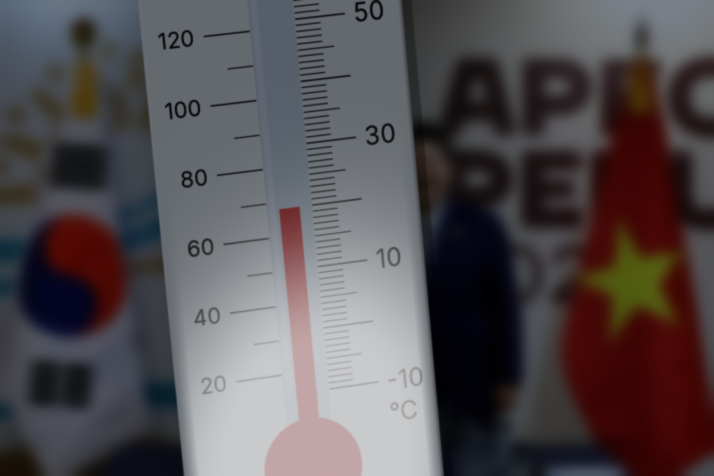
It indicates 20 °C
